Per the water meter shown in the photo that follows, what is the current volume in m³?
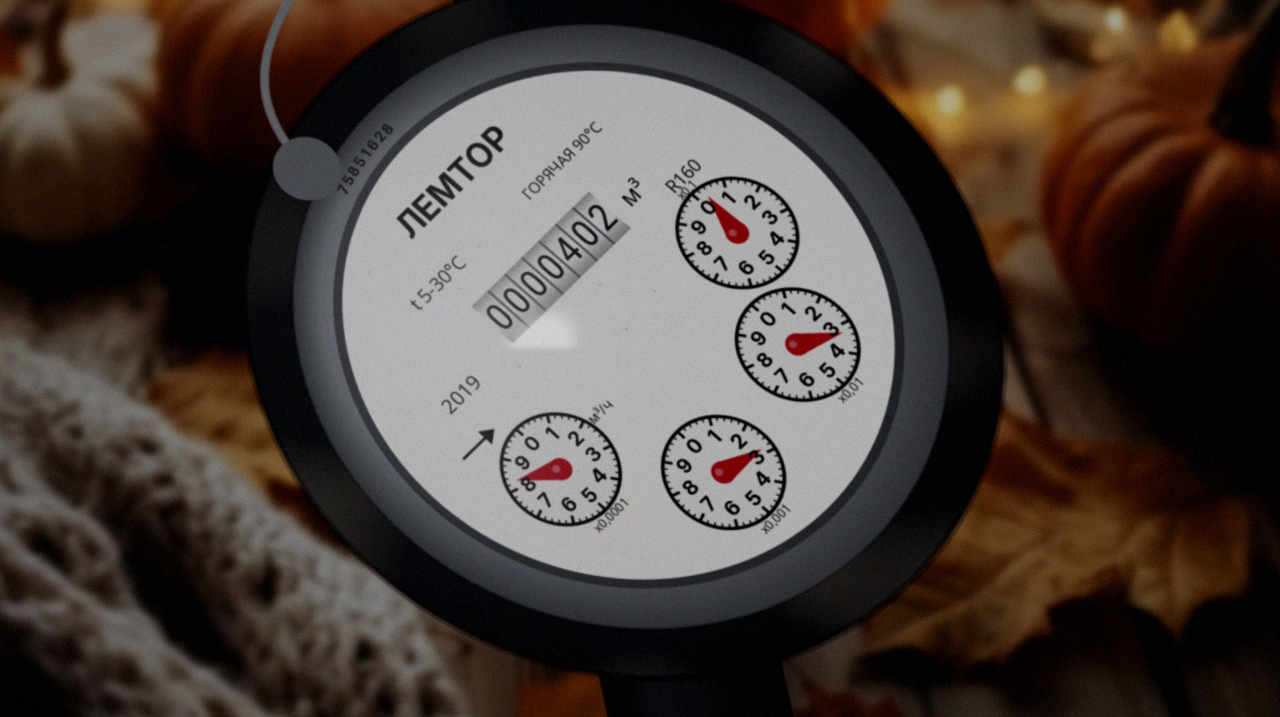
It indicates 402.0328 m³
